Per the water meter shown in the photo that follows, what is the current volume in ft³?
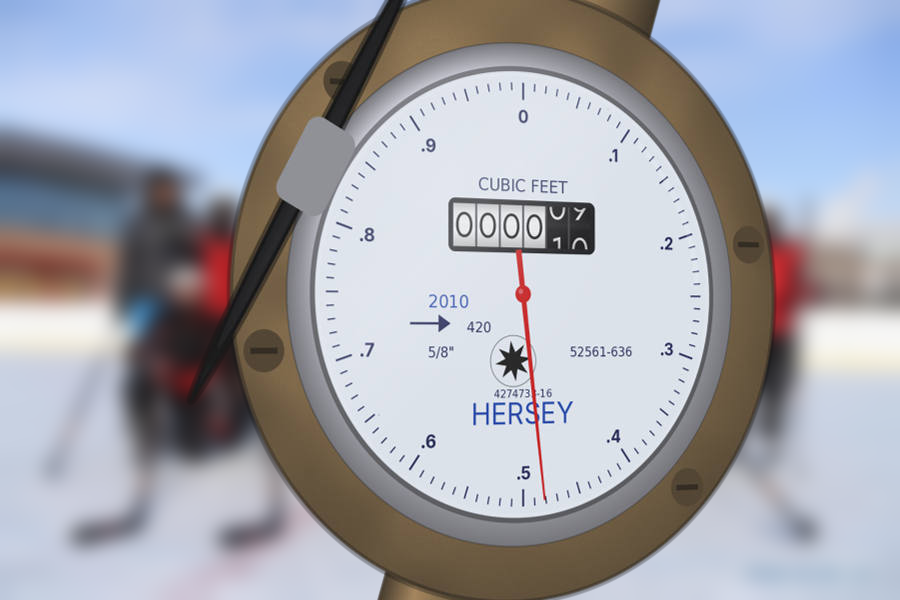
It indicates 9.48 ft³
